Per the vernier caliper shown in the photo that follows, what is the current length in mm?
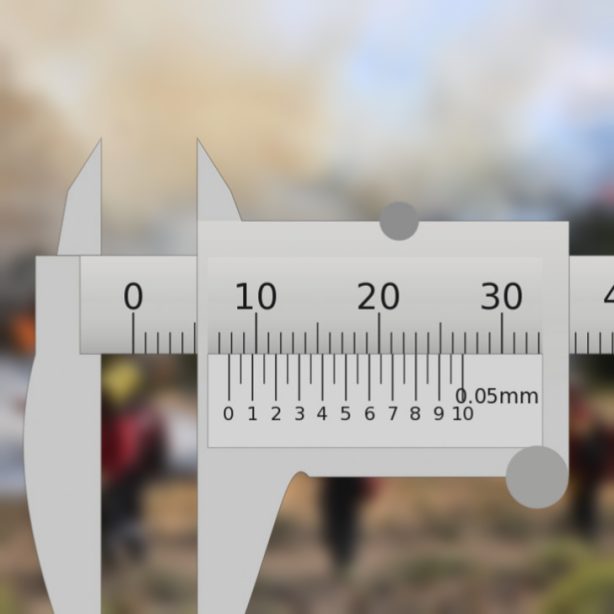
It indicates 7.8 mm
